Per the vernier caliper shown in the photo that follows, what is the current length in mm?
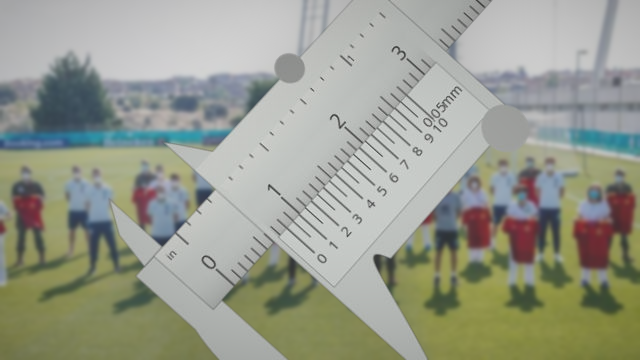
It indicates 8.0 mm
